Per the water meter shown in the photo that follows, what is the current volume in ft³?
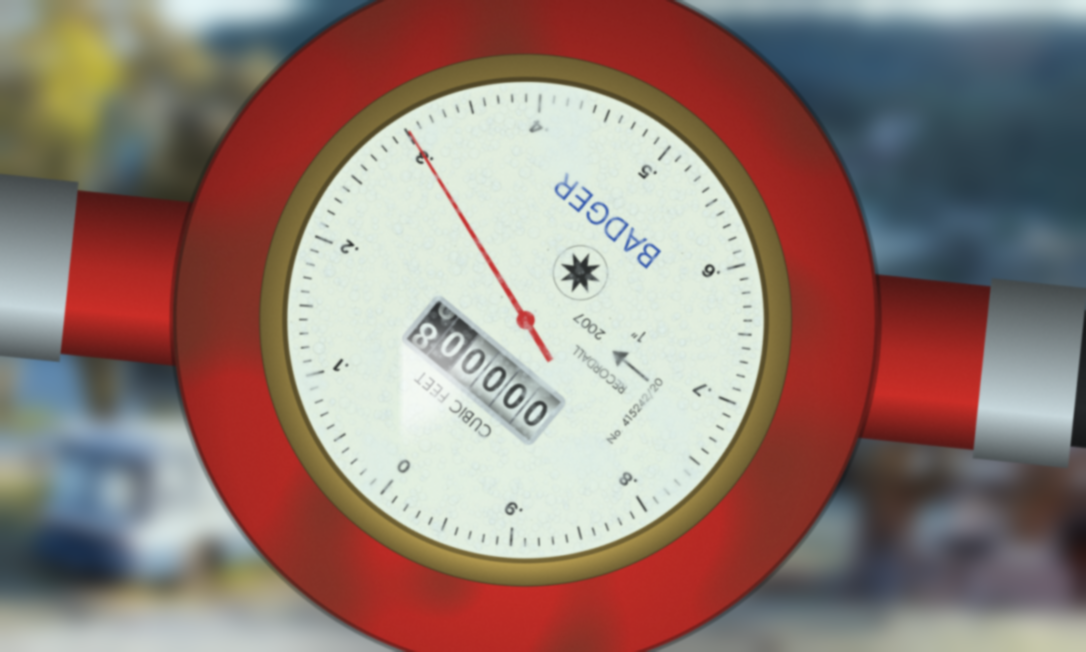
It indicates 8.30 ft³
